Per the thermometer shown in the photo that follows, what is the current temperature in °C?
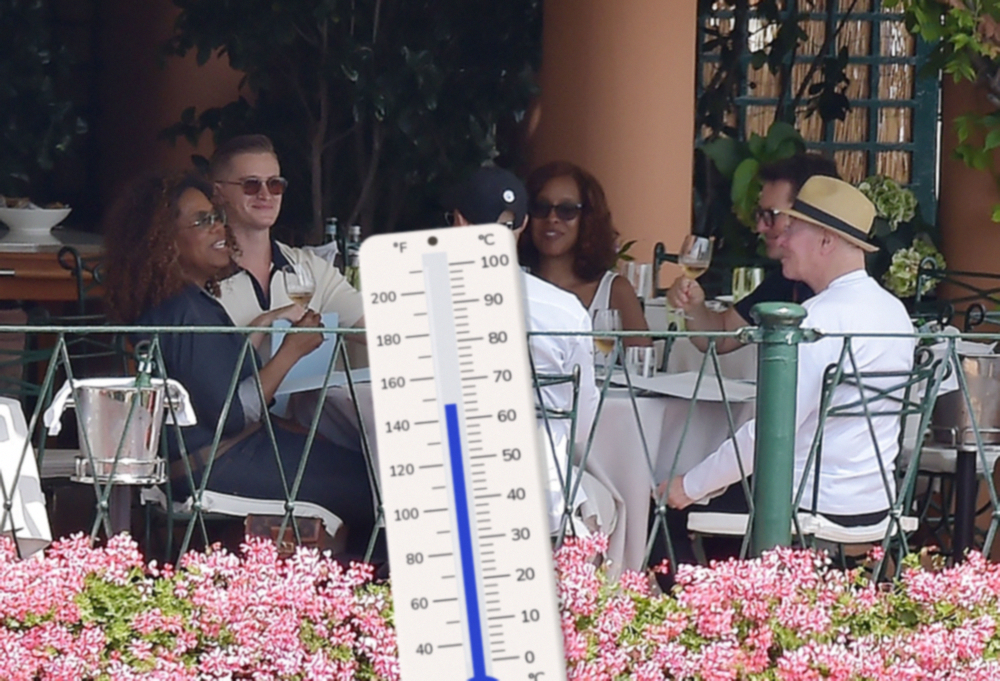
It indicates 64 °C
